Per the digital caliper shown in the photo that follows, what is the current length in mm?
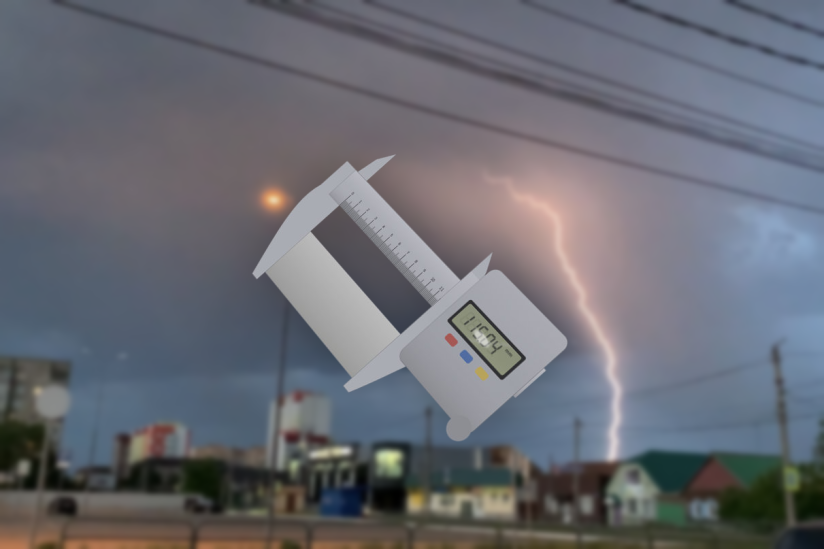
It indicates 115.04 mm
